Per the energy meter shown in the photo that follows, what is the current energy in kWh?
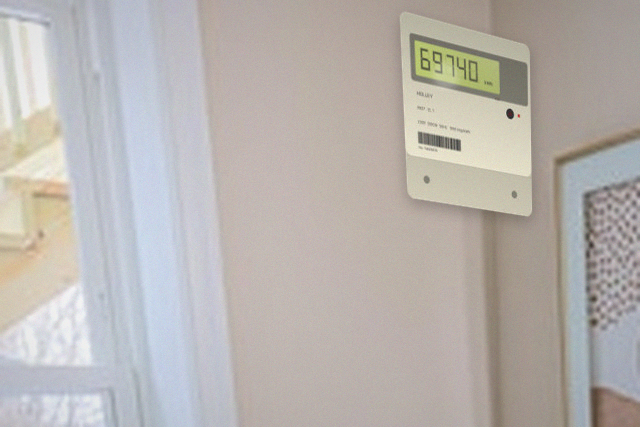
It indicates 69740 kWh
